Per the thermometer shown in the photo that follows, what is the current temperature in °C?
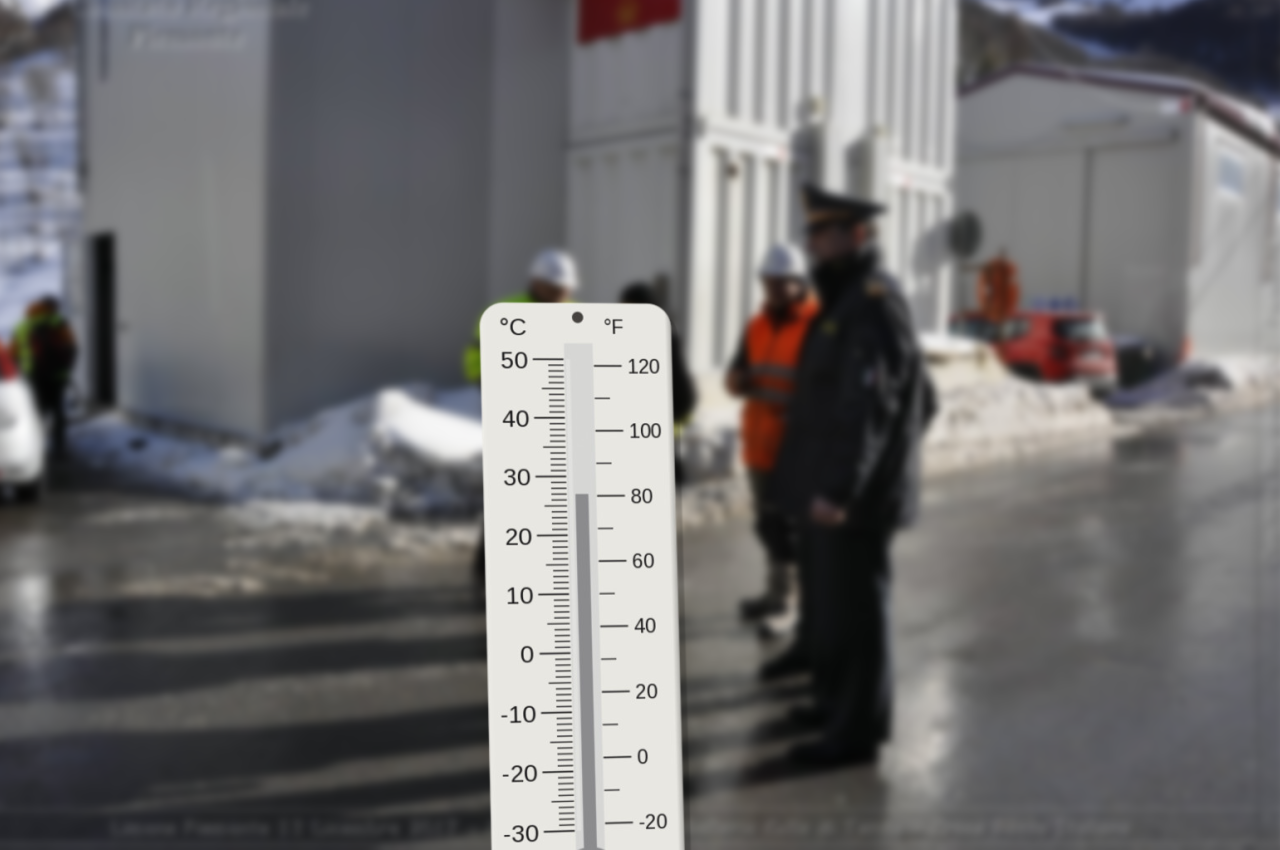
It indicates 27 °C
